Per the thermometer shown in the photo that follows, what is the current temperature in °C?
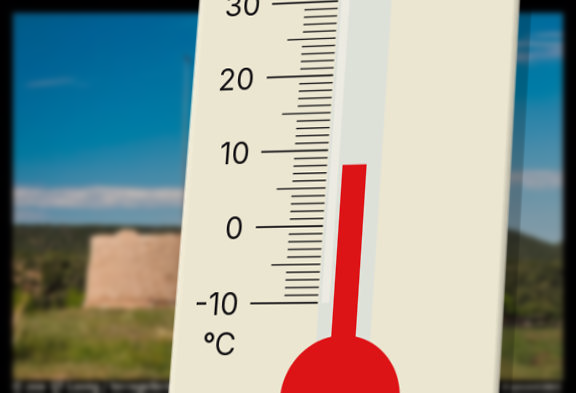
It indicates 8 °C
